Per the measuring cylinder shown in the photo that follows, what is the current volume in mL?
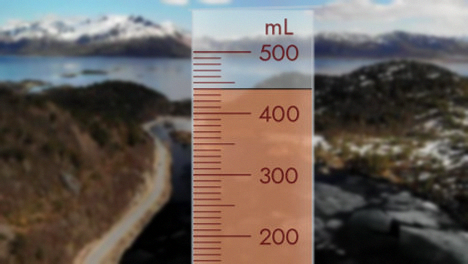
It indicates 440 mL
